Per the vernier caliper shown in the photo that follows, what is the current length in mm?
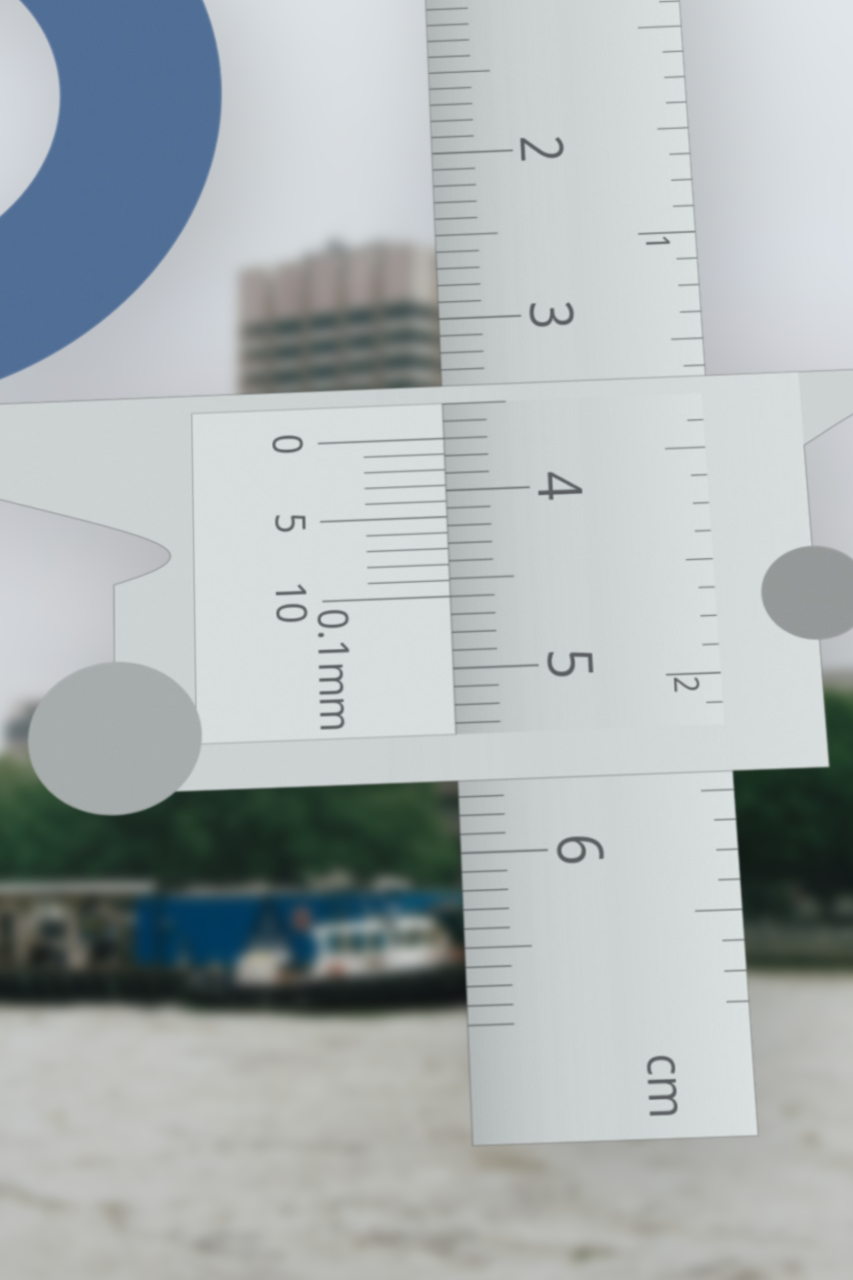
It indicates 37.0 mm
